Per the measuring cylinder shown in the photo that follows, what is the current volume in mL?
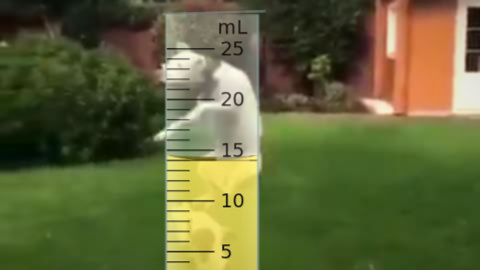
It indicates 14 mL
